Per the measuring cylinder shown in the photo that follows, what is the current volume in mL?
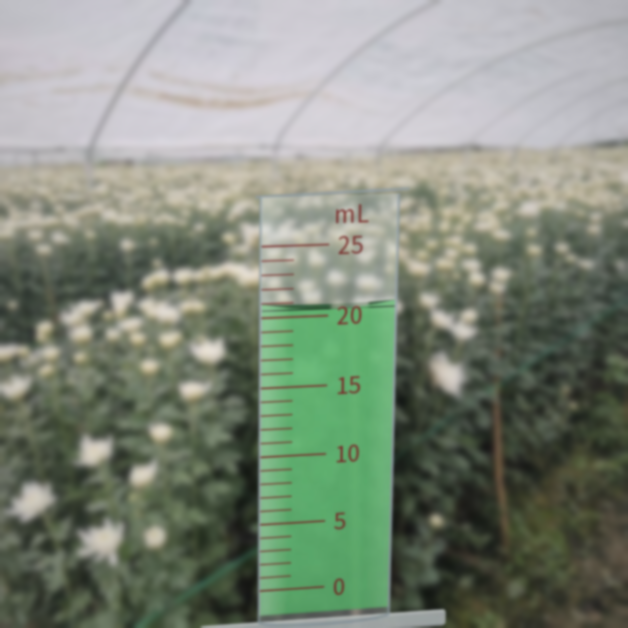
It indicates 20.5 mL
